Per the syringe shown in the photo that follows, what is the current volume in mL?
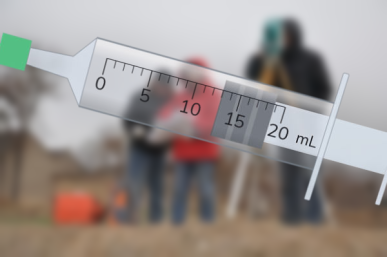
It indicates 13 mL
